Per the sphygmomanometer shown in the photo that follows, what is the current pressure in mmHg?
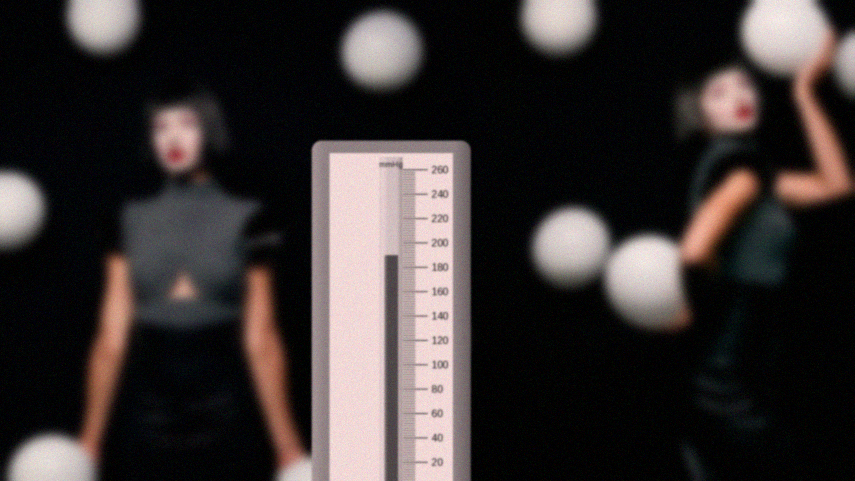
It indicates 190 mmHg
